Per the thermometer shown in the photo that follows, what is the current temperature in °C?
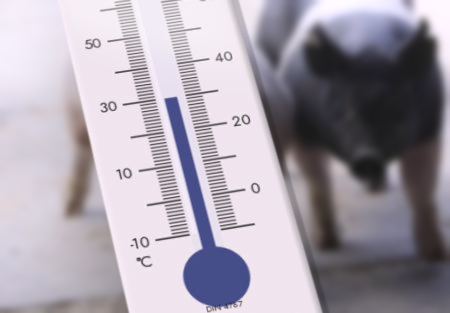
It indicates 30 °C
